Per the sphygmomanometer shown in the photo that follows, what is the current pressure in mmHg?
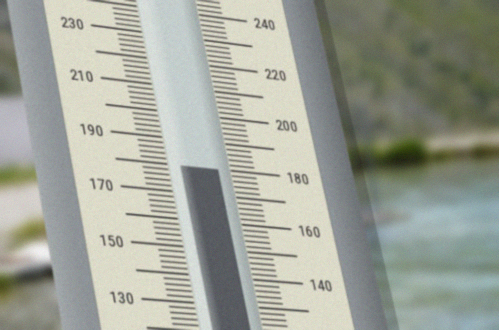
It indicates 180 mmHg
